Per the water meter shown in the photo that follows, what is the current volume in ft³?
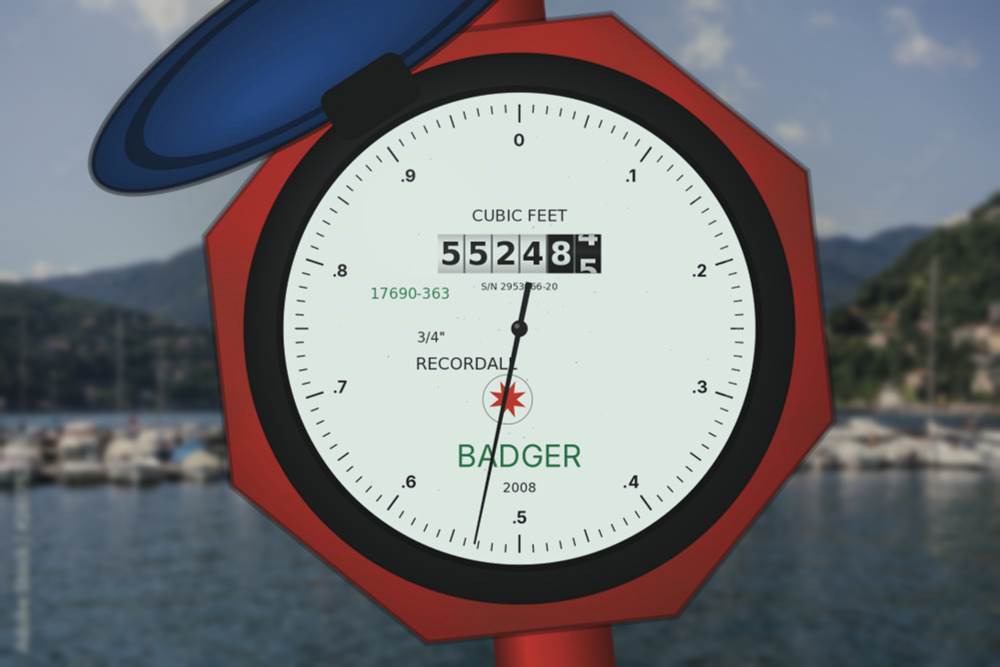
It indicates 552484.53 ft³
